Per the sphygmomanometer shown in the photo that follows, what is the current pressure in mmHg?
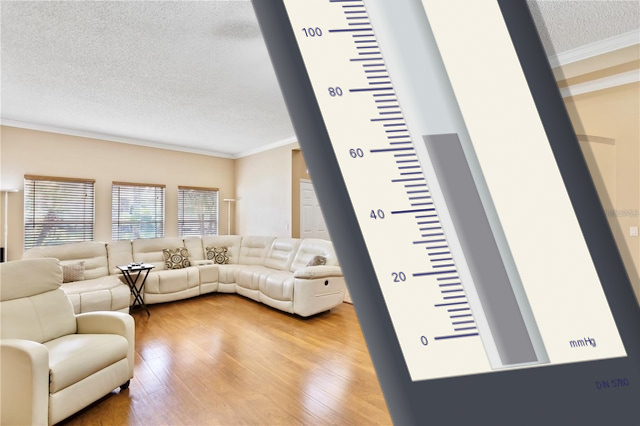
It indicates 64 mmHg
